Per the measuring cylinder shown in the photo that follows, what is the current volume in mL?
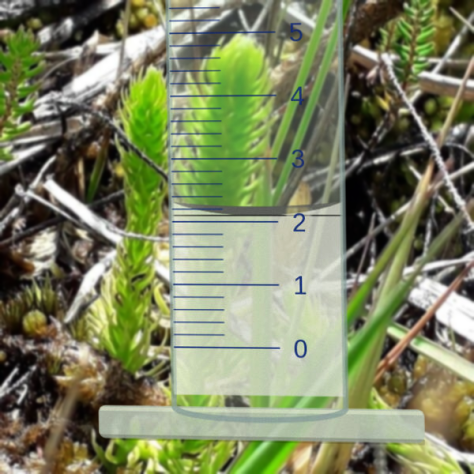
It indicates 2.1 mL
